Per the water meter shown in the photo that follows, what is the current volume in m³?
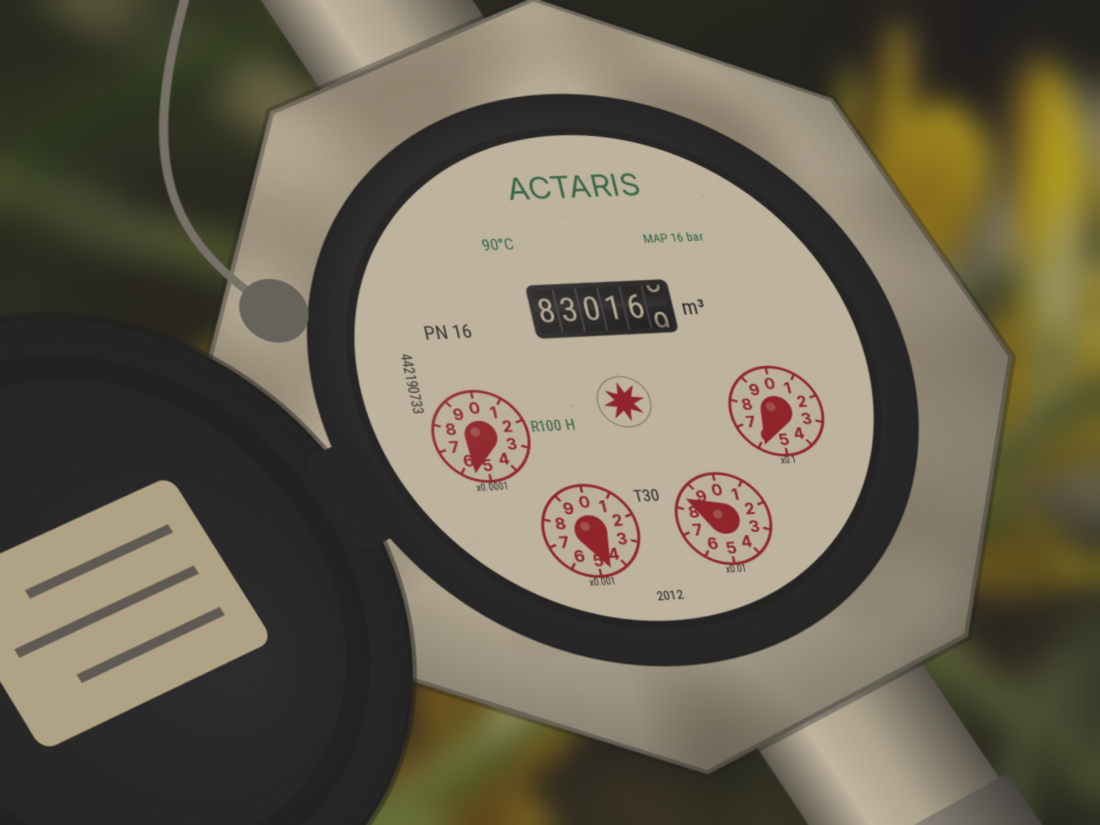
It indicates 830168.5845 m³
